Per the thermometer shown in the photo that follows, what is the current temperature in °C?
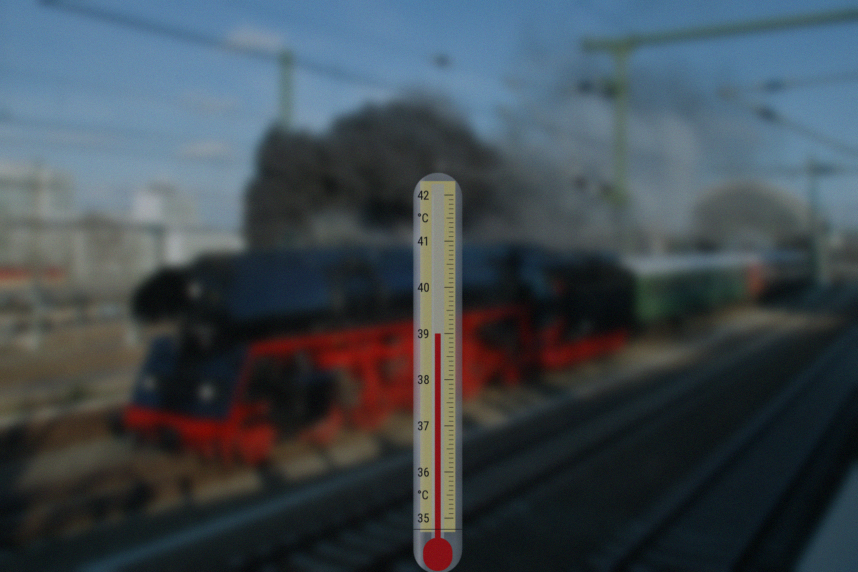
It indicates 39 °C
